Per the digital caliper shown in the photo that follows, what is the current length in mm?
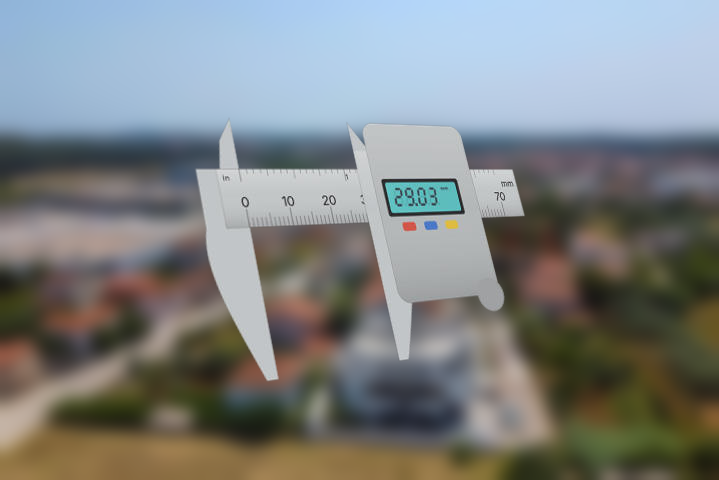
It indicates 29.03 mm
